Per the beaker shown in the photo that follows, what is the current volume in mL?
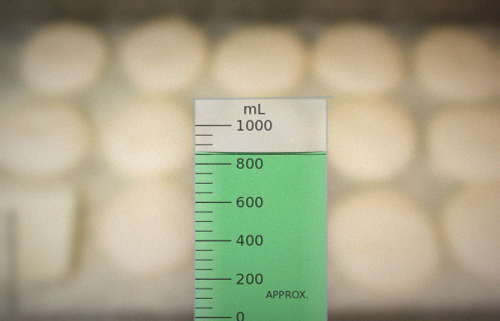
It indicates 850 mL
